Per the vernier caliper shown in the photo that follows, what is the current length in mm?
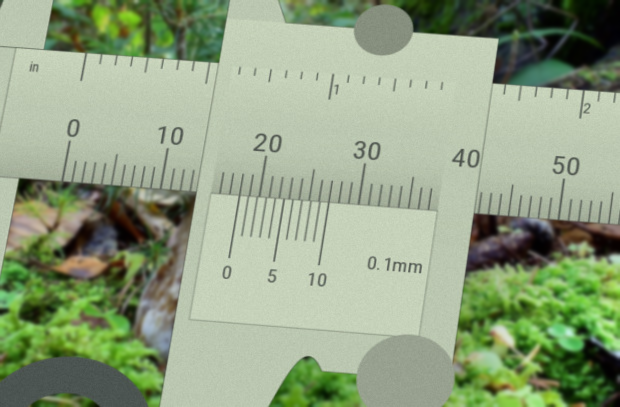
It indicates 18.0 mm
